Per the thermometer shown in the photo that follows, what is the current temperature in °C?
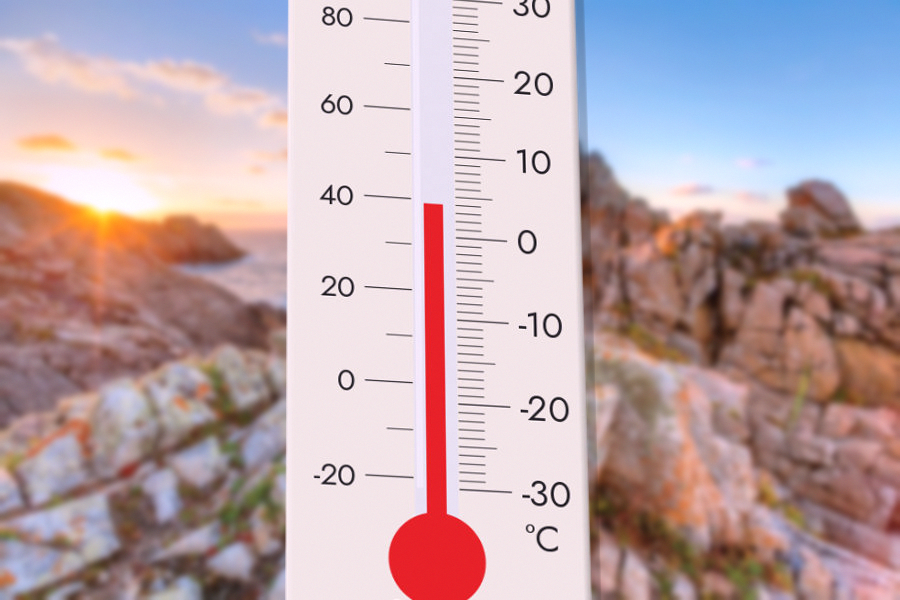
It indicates 4 °C
